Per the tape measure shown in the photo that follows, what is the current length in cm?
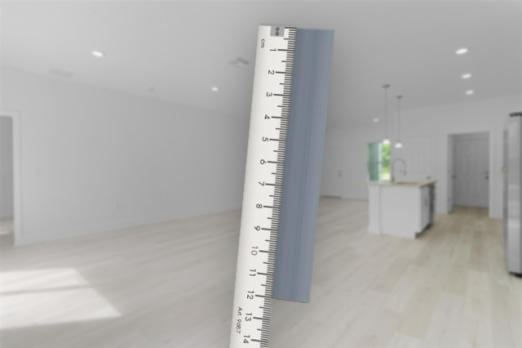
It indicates 12 cm
